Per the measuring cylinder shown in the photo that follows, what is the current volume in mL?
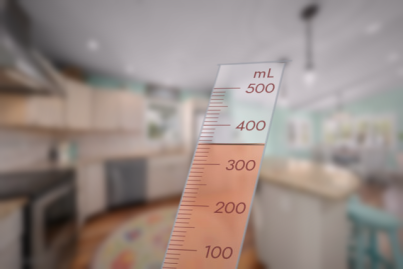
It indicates 350 mL
